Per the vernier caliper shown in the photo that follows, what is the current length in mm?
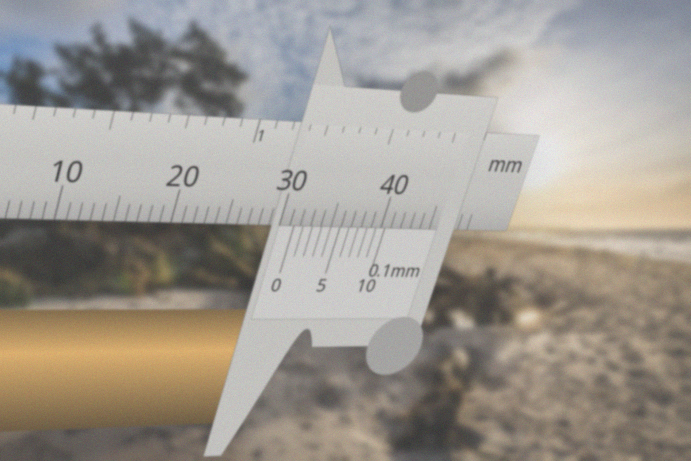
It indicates 31.4 mm
